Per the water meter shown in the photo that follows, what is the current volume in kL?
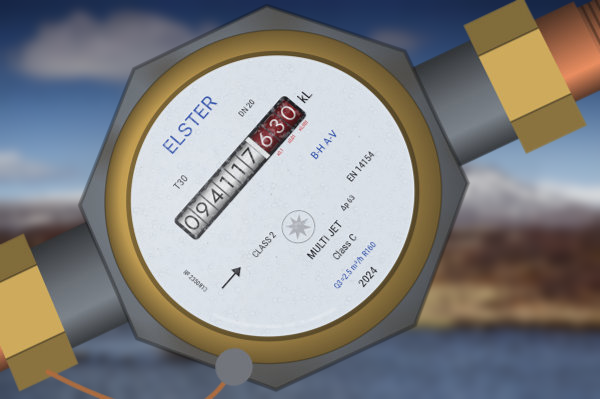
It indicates 94117.630 kL
